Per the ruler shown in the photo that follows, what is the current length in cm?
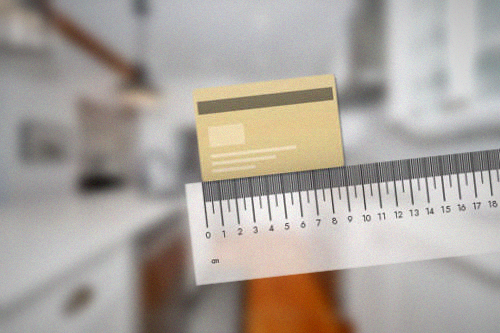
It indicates 9 cm
